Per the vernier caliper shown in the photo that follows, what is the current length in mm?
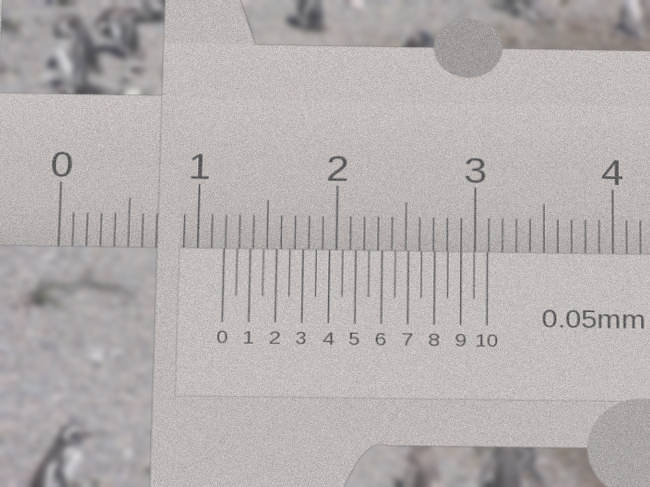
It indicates 11.9 mm
